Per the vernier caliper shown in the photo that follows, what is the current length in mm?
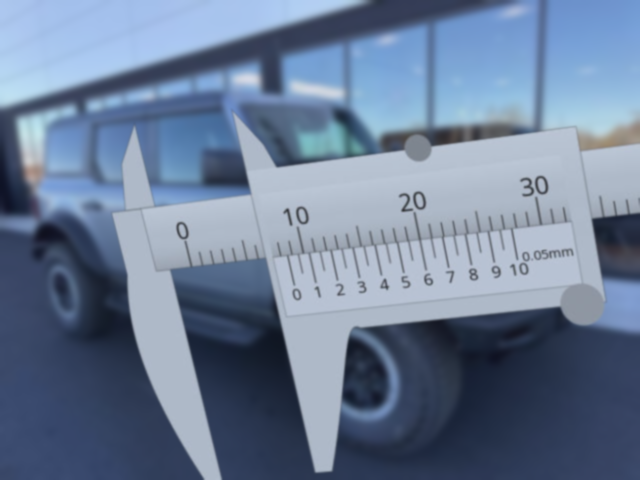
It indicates 8.6 mm
